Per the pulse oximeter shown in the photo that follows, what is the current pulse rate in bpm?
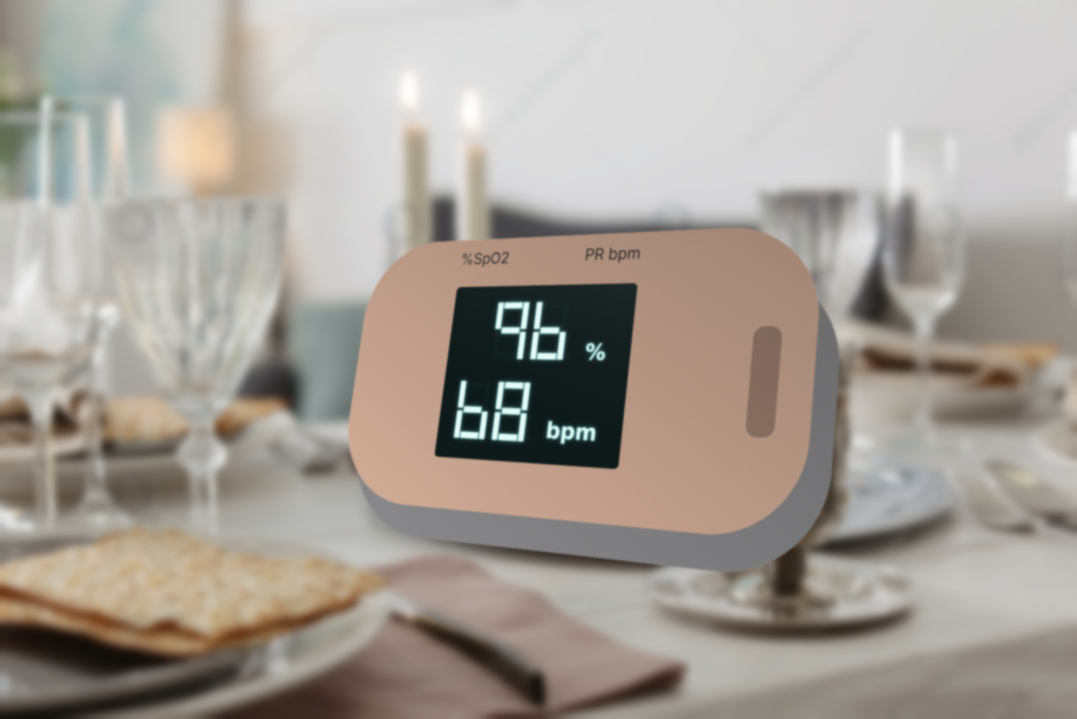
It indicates 68 bpm
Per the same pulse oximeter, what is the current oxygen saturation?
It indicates 96 %
